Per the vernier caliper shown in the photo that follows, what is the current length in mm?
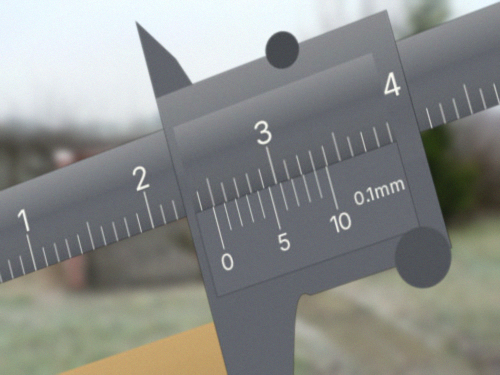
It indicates 24.9 mm
